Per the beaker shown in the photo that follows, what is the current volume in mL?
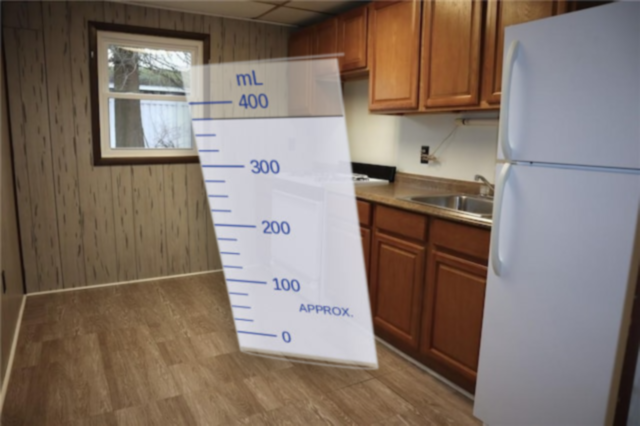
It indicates 375 mL
